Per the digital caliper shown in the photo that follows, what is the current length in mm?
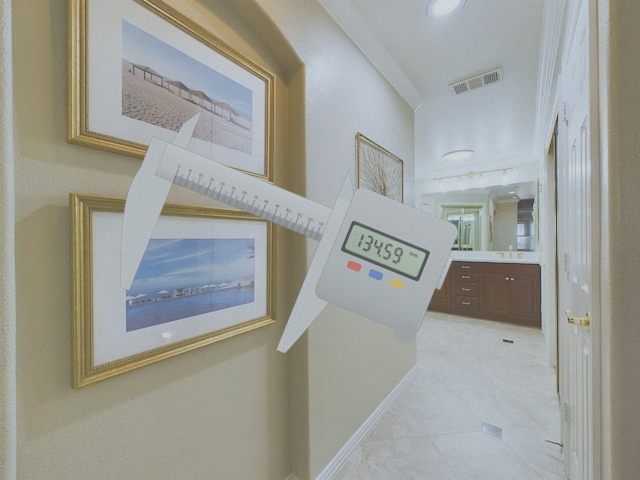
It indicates 134.59 mm
